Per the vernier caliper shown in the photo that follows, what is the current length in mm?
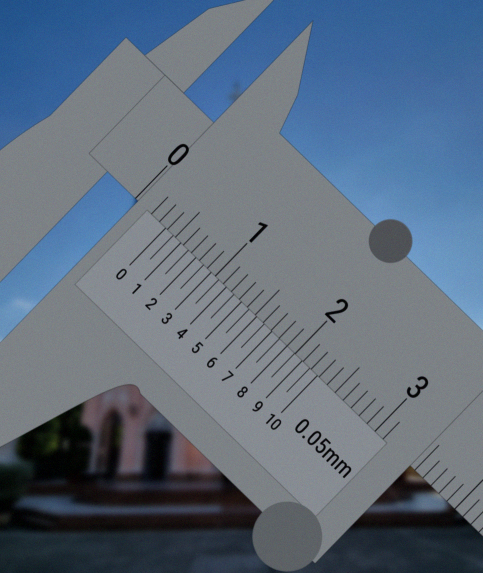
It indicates 3.8 mm
